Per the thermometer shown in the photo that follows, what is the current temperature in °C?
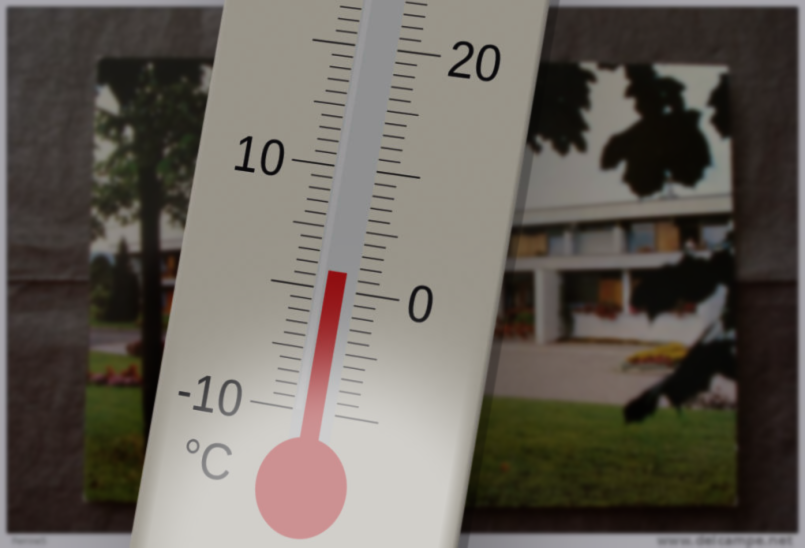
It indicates 1.5 °C
